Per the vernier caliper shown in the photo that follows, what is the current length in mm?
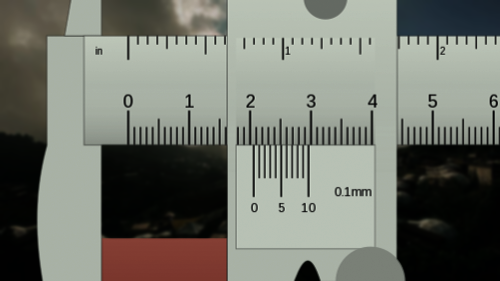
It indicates 20.6 mm
